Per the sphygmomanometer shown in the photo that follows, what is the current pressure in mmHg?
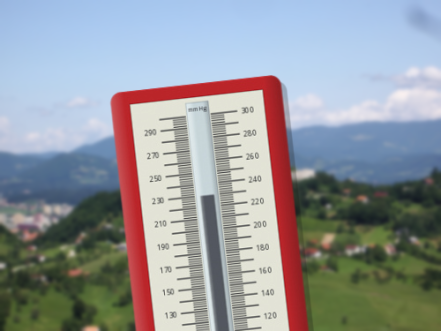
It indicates 230 mmHg
